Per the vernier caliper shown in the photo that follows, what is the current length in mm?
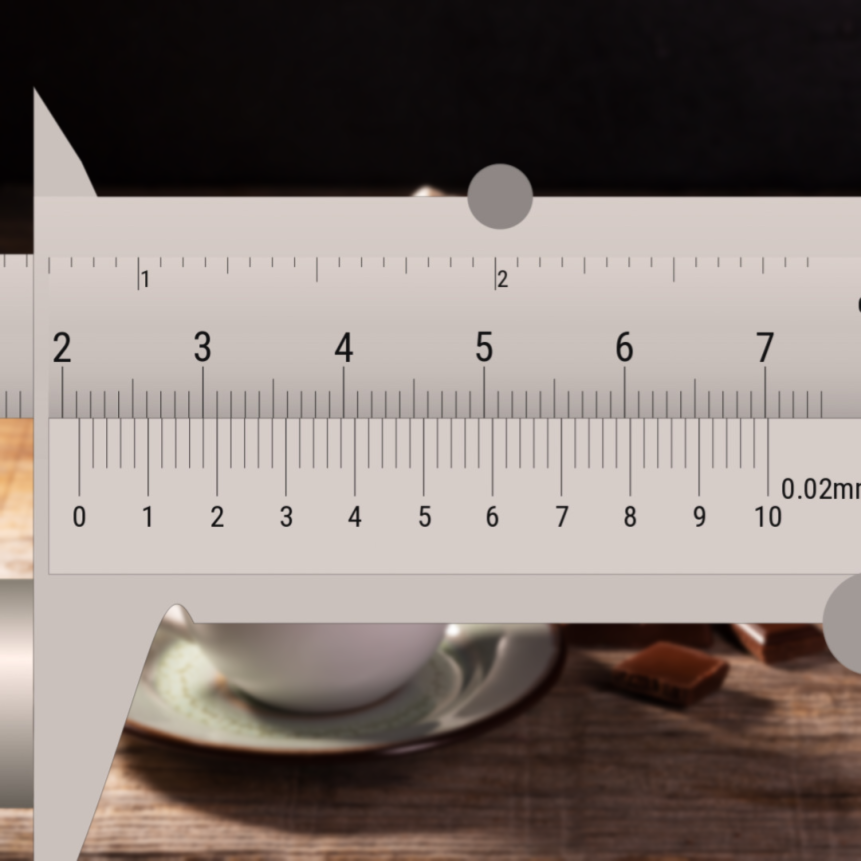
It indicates 21.2 mm
